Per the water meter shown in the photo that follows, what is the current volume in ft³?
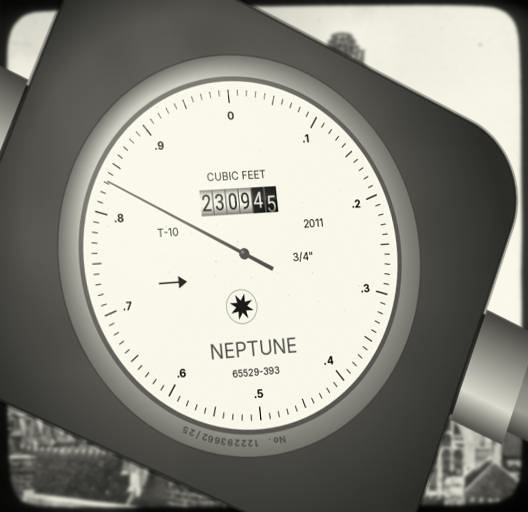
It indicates 230944.83 ft³
